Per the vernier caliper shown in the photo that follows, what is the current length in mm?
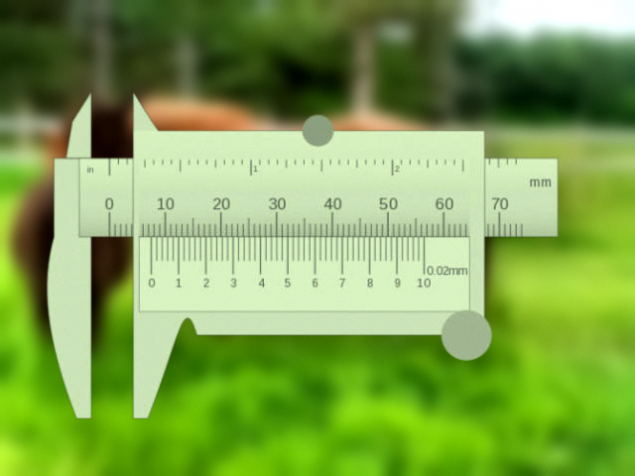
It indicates 7.5 mm
